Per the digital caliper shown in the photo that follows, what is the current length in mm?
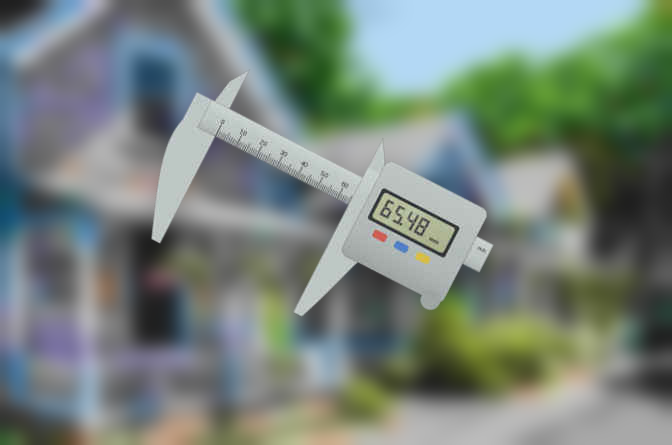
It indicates 65.48 mm
